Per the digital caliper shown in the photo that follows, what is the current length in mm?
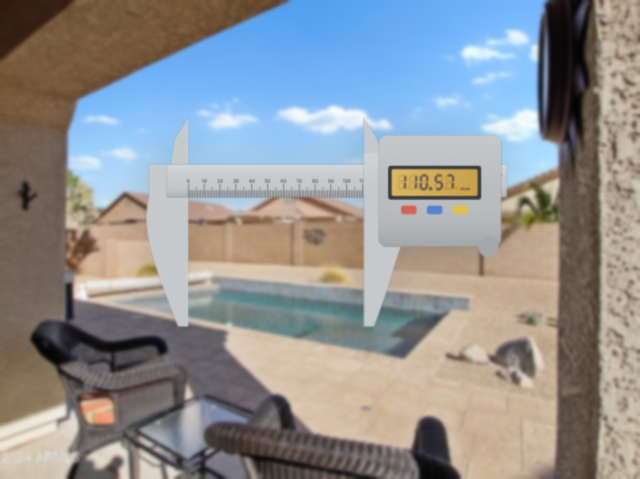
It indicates 110.57 mm
